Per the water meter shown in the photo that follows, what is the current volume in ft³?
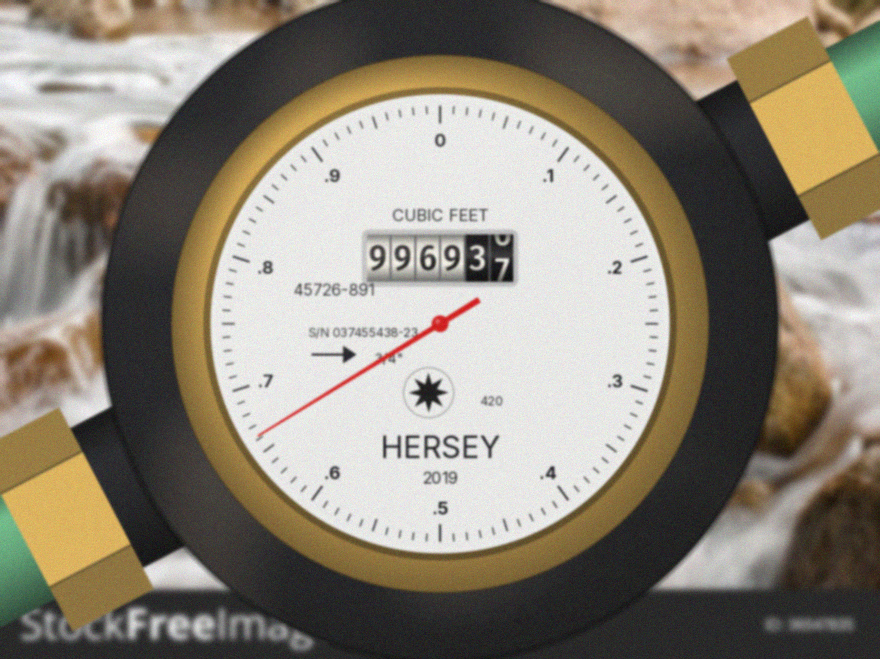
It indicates 996936.66 ft³
